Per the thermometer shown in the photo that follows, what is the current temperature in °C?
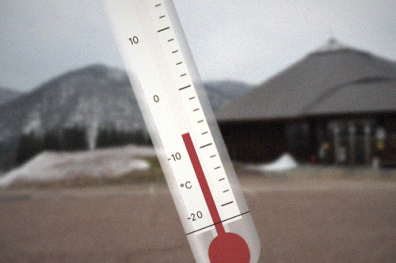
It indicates -7 °C
